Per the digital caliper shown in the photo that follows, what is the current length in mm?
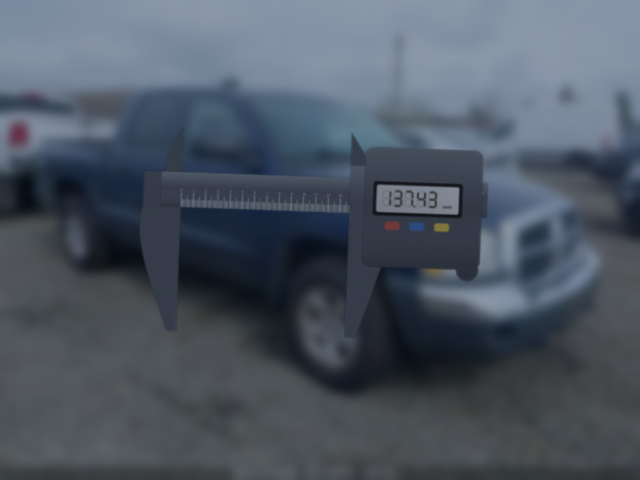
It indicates 137.43 mm
